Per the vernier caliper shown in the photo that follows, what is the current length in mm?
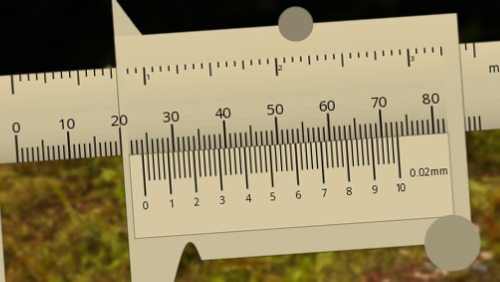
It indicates 24.0 mm
